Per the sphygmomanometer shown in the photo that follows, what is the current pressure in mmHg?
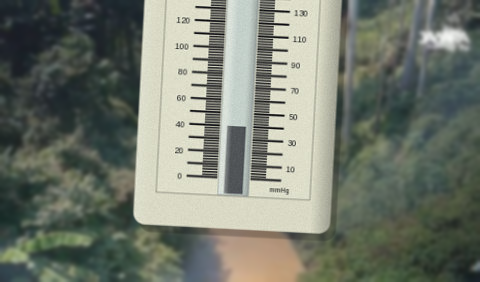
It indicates 40 mmHg
